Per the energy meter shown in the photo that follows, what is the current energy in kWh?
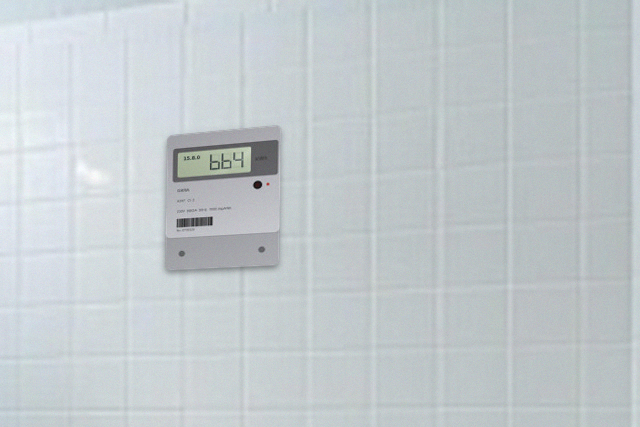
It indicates 664 kWh
